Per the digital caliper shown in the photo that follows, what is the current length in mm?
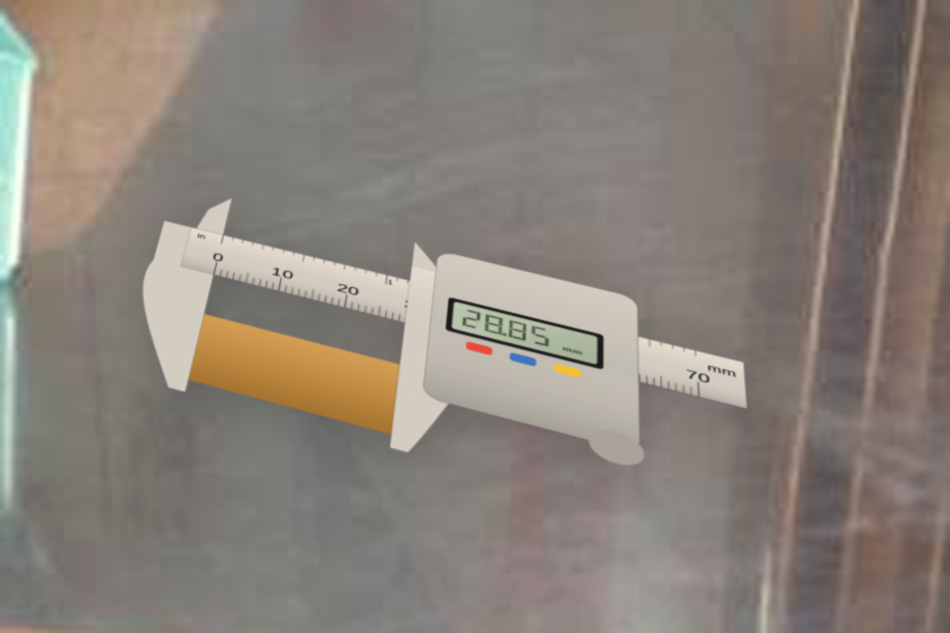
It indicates 28.85 mm
